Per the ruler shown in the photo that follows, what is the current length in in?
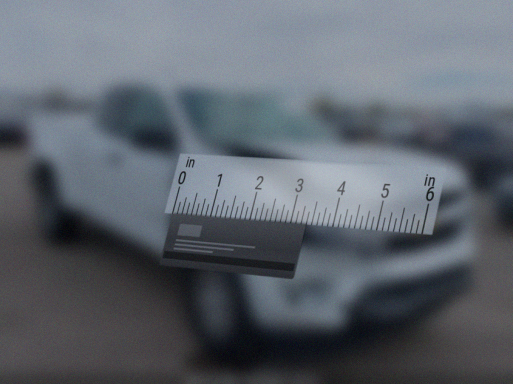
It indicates 3.375 in
